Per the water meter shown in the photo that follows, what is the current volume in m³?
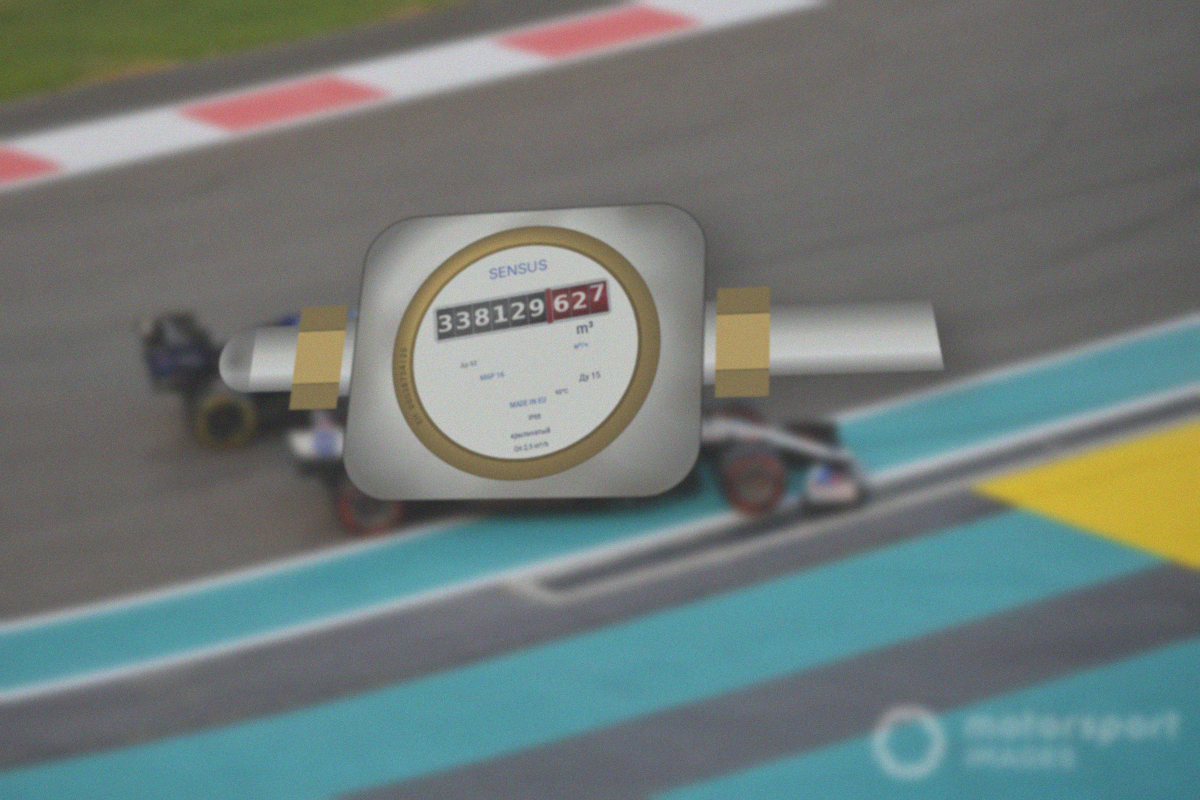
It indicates 338129.627 m³
